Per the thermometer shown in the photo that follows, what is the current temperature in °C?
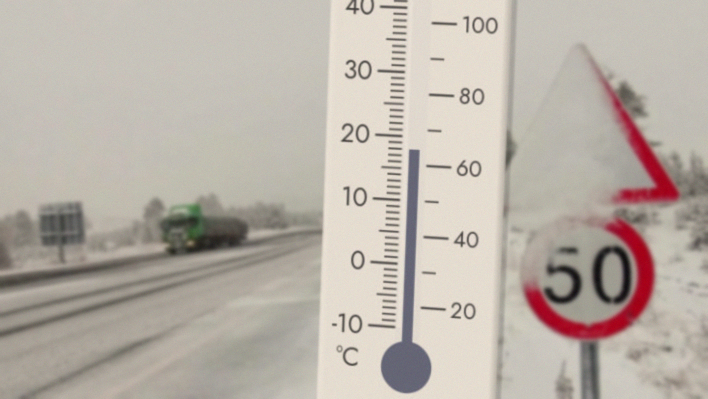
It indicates 18 °C
